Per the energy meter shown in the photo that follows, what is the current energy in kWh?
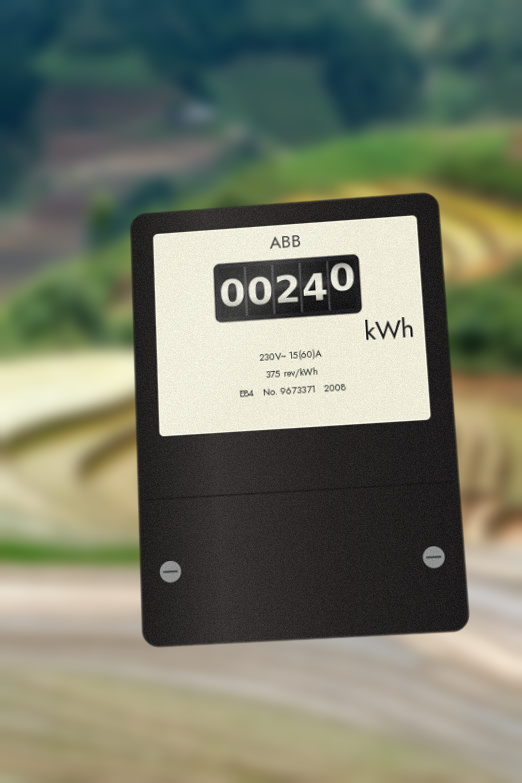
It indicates 240 kWh
